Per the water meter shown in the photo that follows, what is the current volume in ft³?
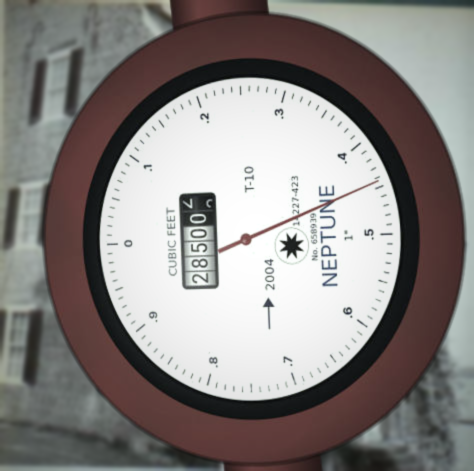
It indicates 285002.44 ft³
